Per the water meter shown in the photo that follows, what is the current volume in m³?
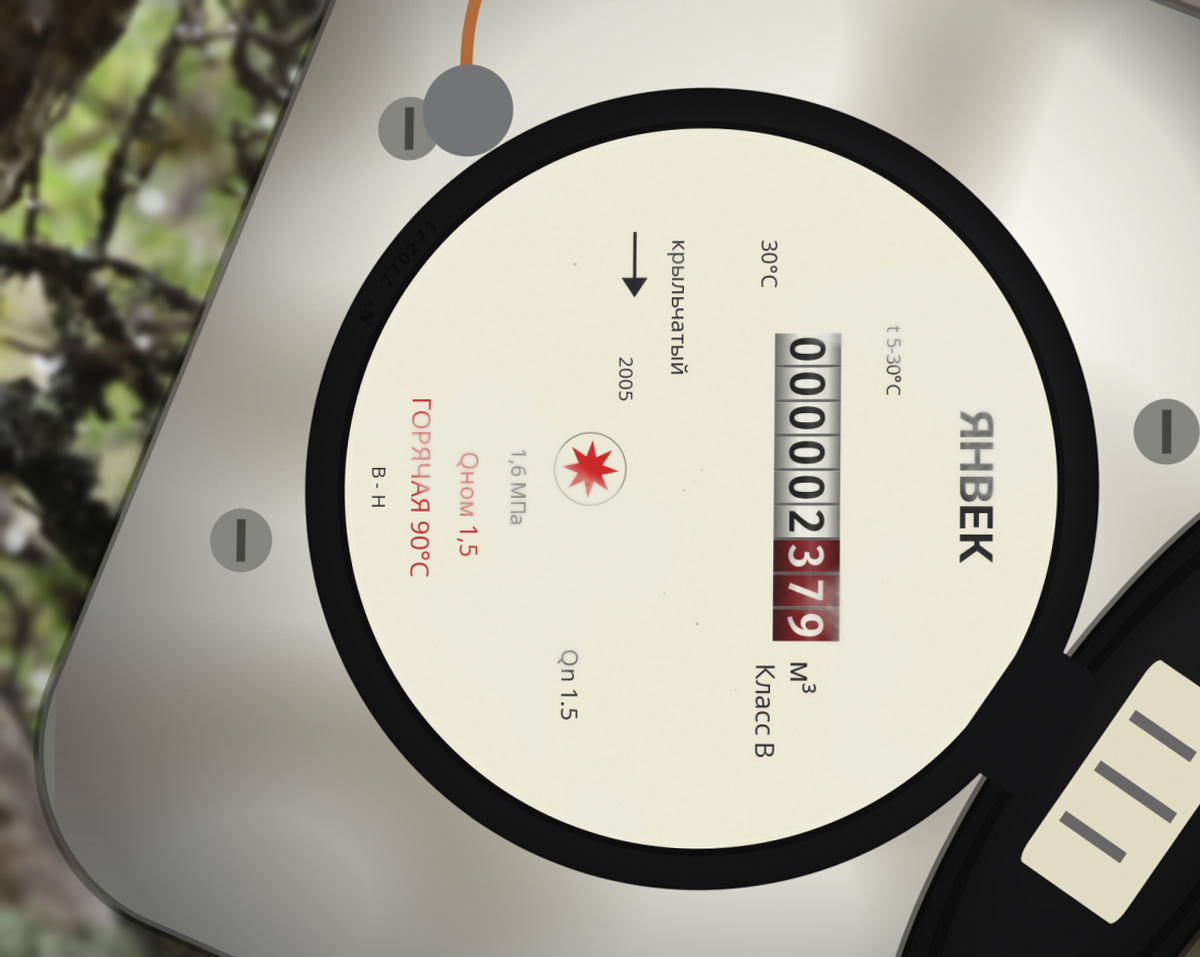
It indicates 2.379 m³
